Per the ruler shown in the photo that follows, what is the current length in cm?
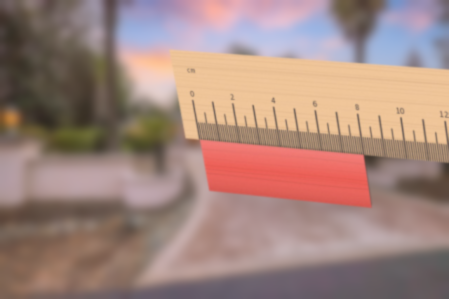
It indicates 8 cm
